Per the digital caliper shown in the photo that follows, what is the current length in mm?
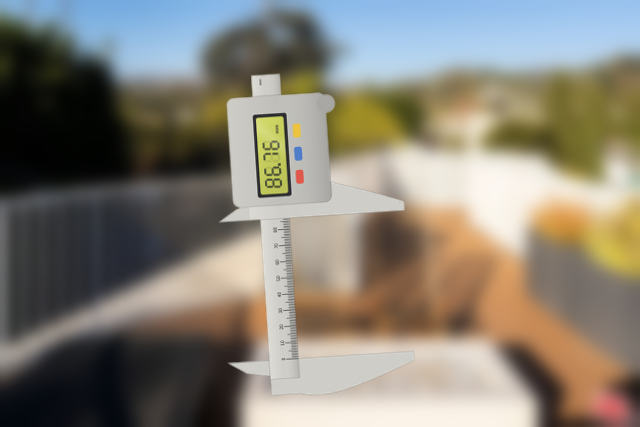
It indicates 86.76 mm
